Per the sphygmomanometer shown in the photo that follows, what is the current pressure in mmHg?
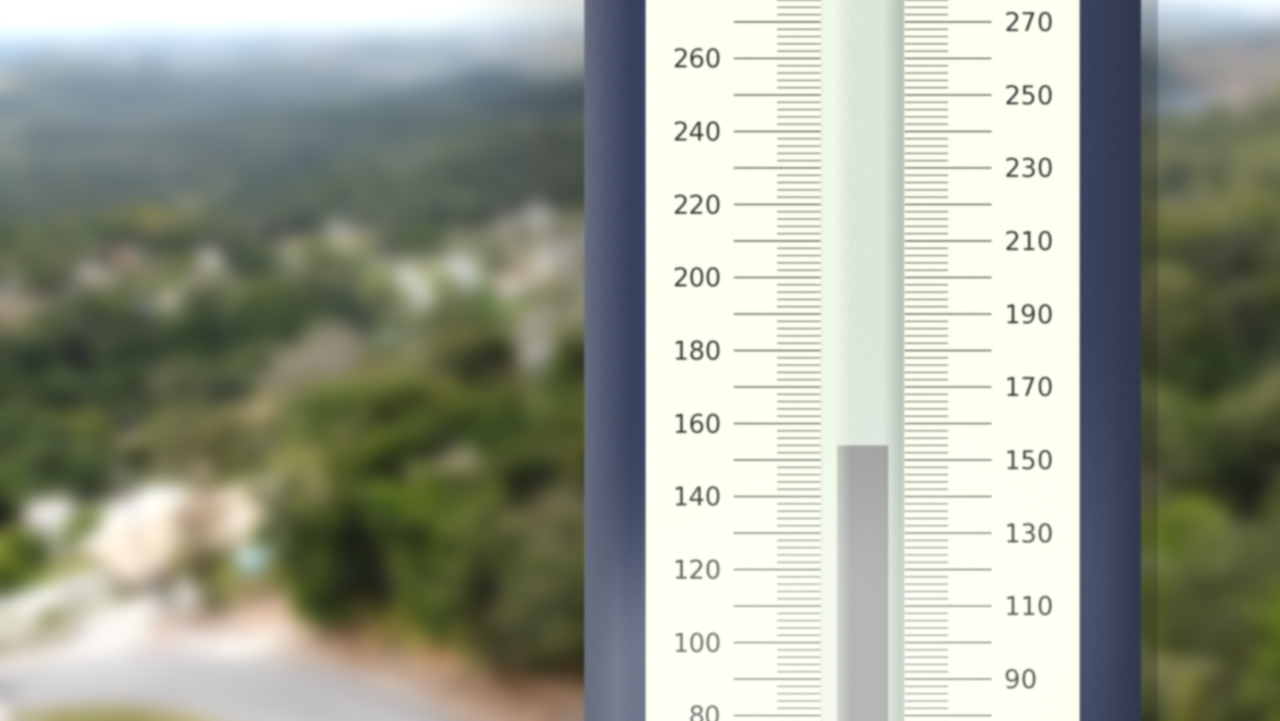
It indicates 154 mmHg
